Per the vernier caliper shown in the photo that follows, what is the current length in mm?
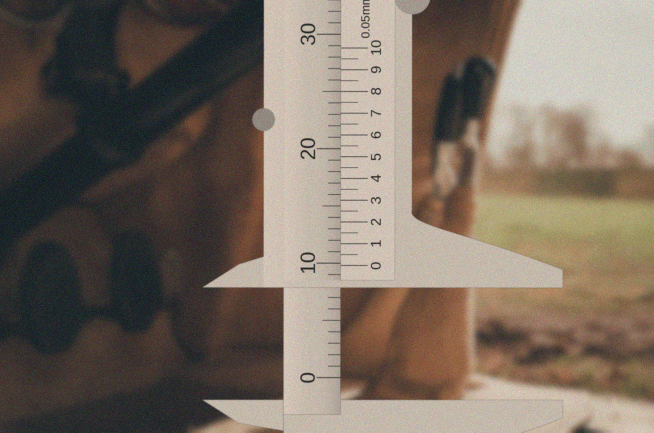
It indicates 9.8 mm
